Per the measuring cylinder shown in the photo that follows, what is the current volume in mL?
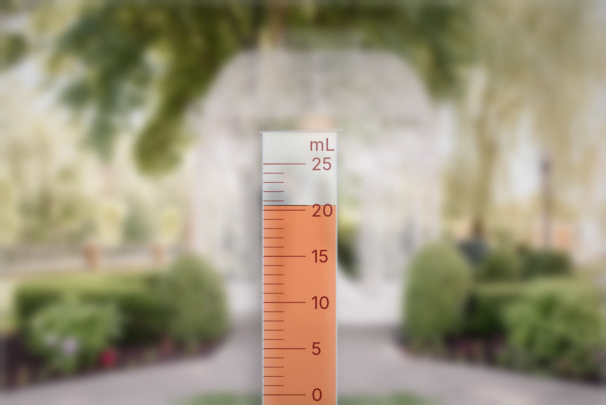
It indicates 20.5 mL
